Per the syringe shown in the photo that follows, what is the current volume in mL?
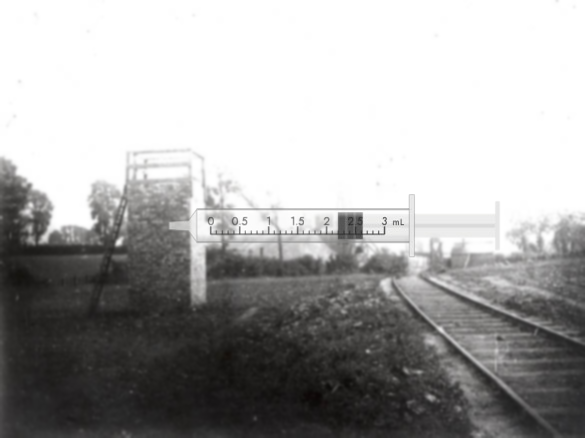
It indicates 2.2 mL
